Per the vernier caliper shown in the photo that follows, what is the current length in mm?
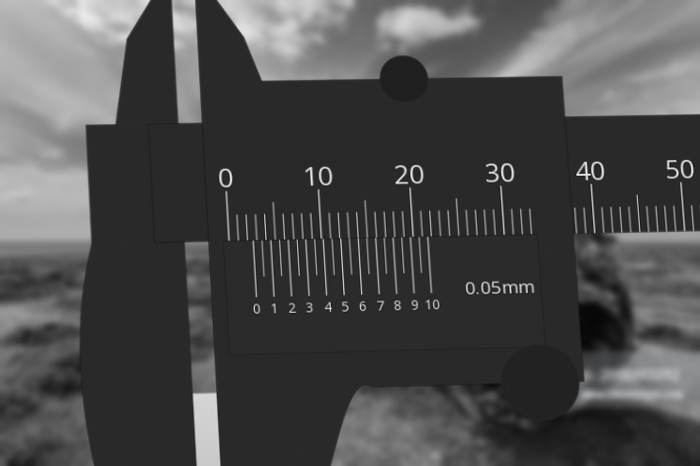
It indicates 2.6 mm
